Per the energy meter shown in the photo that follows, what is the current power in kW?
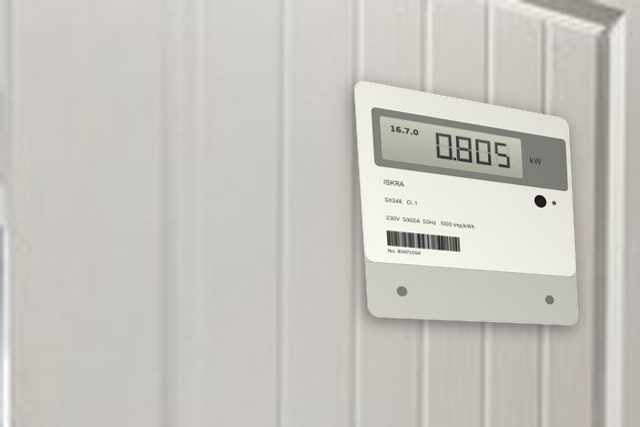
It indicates 0.805 kW
